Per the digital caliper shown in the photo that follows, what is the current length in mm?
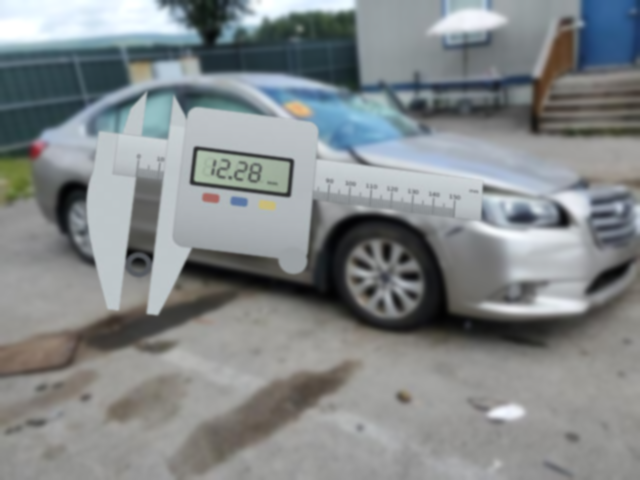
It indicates 12.28 mm
